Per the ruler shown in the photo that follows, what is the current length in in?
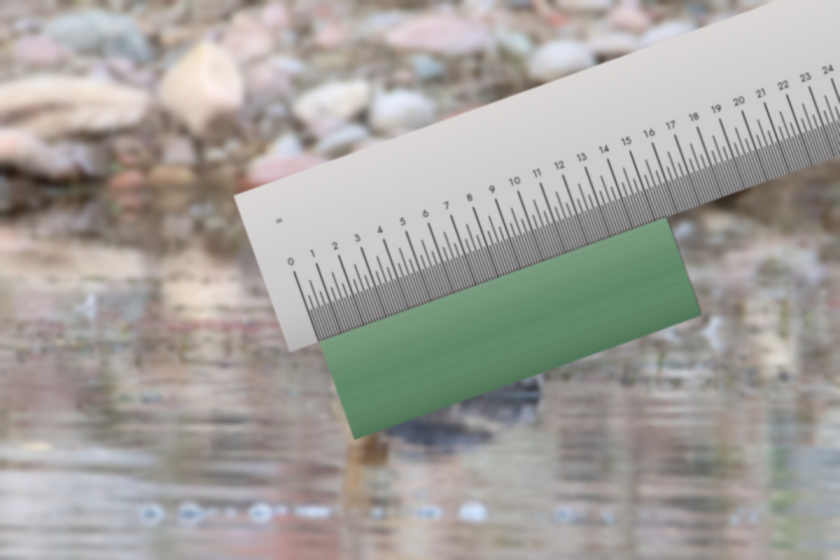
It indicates 15.5 in
